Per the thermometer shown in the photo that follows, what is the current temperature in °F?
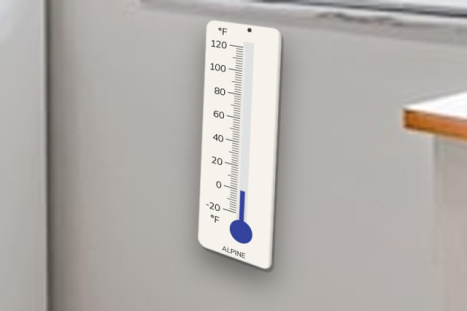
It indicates 0 °F
